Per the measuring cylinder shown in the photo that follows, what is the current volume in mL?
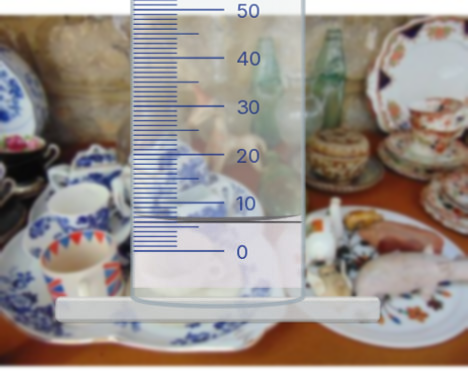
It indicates 6 mL
